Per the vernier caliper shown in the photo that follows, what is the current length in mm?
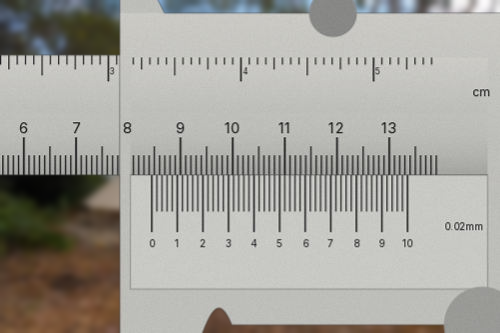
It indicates 84.5 mm
